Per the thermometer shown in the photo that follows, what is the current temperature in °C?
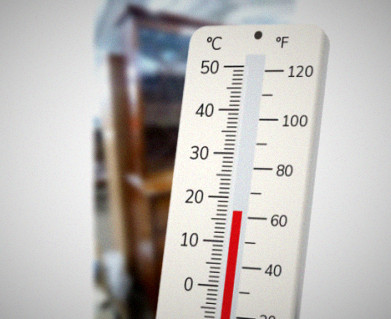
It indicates 17 °C
